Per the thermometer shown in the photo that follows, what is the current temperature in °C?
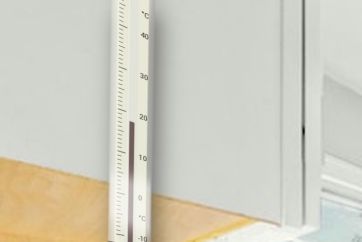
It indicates 18 °C
